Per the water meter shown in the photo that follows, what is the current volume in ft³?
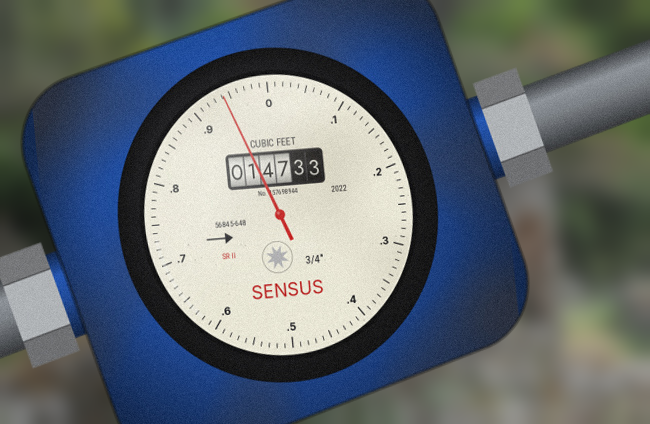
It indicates 14732.94 ft³
